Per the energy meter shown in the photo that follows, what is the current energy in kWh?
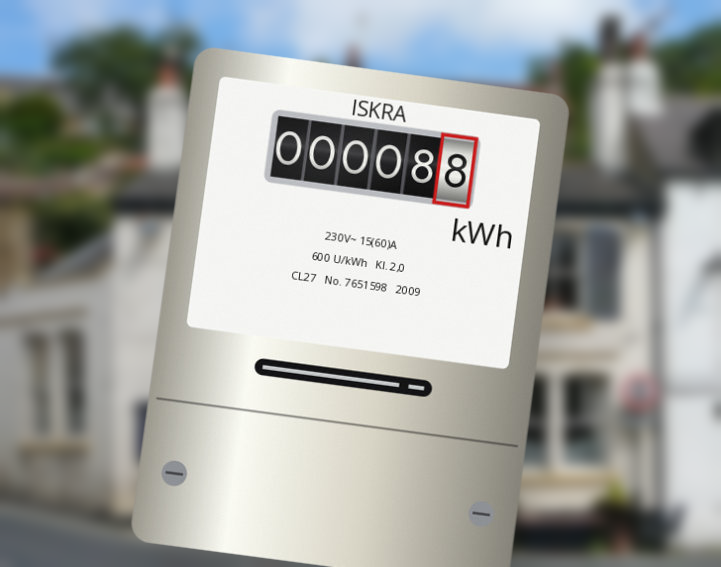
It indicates 8.8 kWh
